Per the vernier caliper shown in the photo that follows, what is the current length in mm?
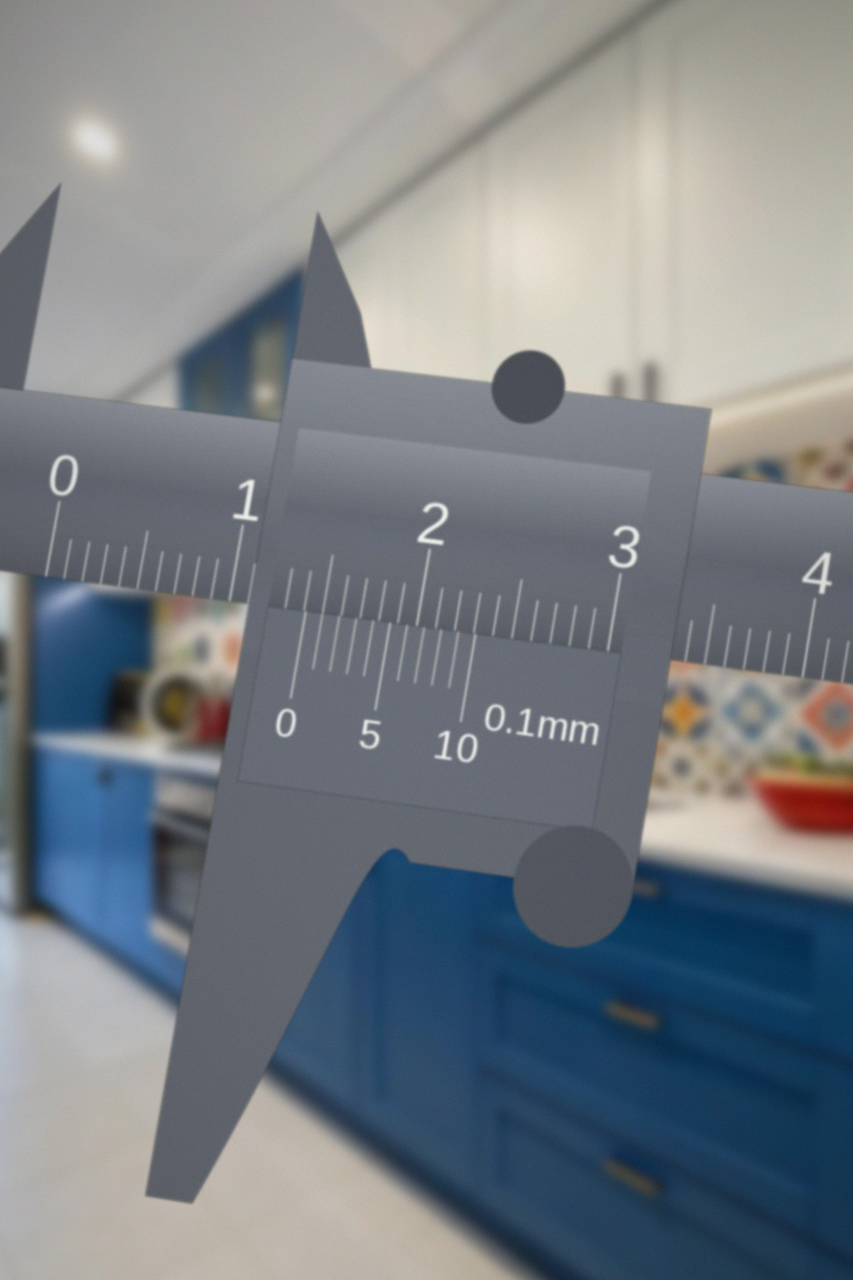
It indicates 14.1 mm
